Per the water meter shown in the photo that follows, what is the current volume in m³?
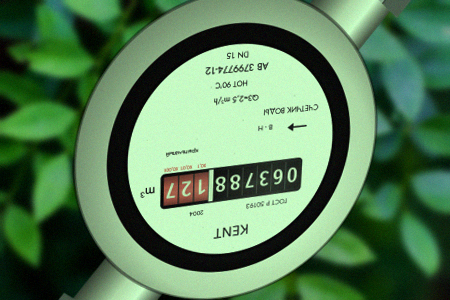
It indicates 63788.127 m³
